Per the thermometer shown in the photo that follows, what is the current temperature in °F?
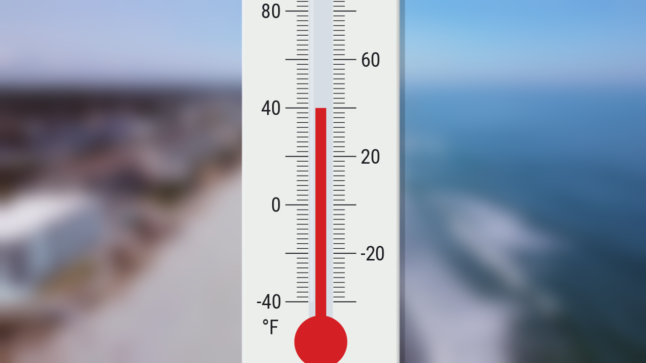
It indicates 40 °F
